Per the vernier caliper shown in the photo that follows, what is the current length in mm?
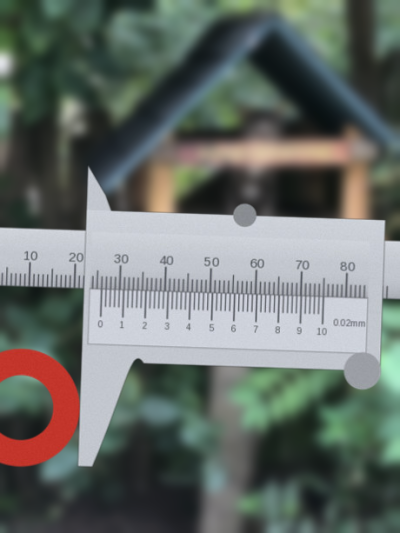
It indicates 26.0 mm
